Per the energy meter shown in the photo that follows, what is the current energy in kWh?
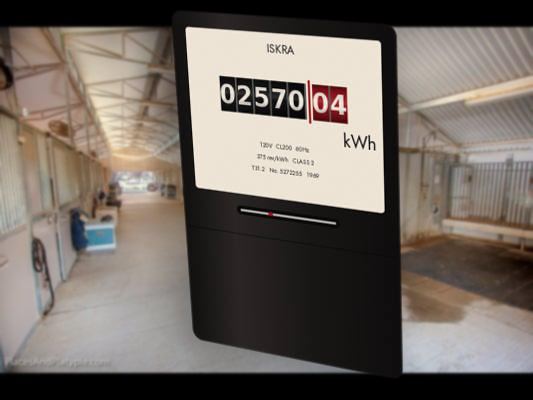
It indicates 2570.04 kWh
